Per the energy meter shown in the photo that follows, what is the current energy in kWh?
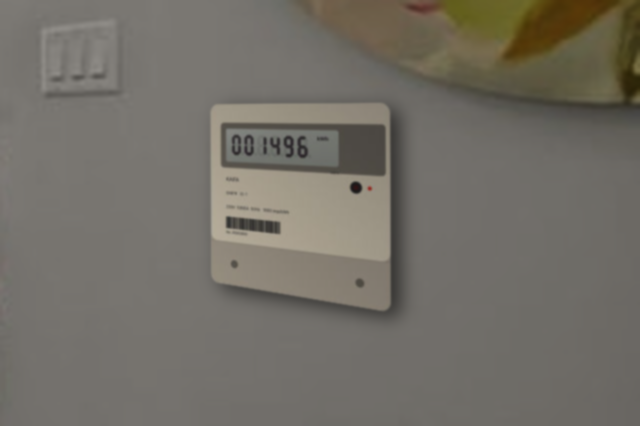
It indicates 1496 kWh
